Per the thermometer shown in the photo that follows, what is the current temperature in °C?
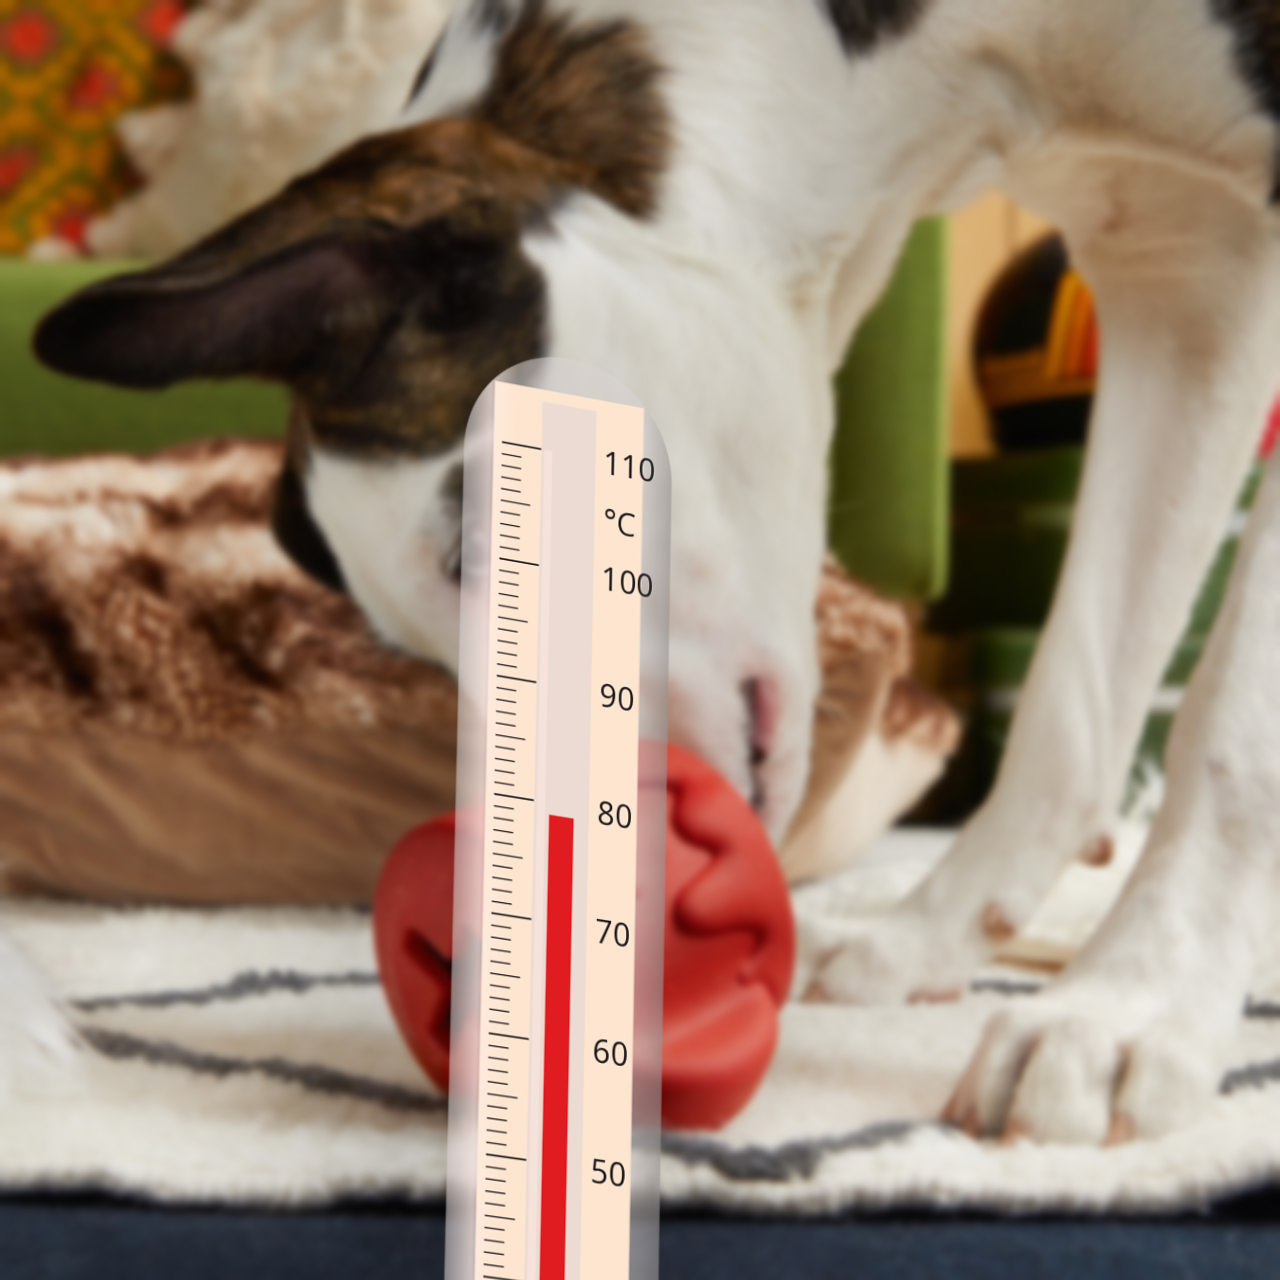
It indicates 79 °C
